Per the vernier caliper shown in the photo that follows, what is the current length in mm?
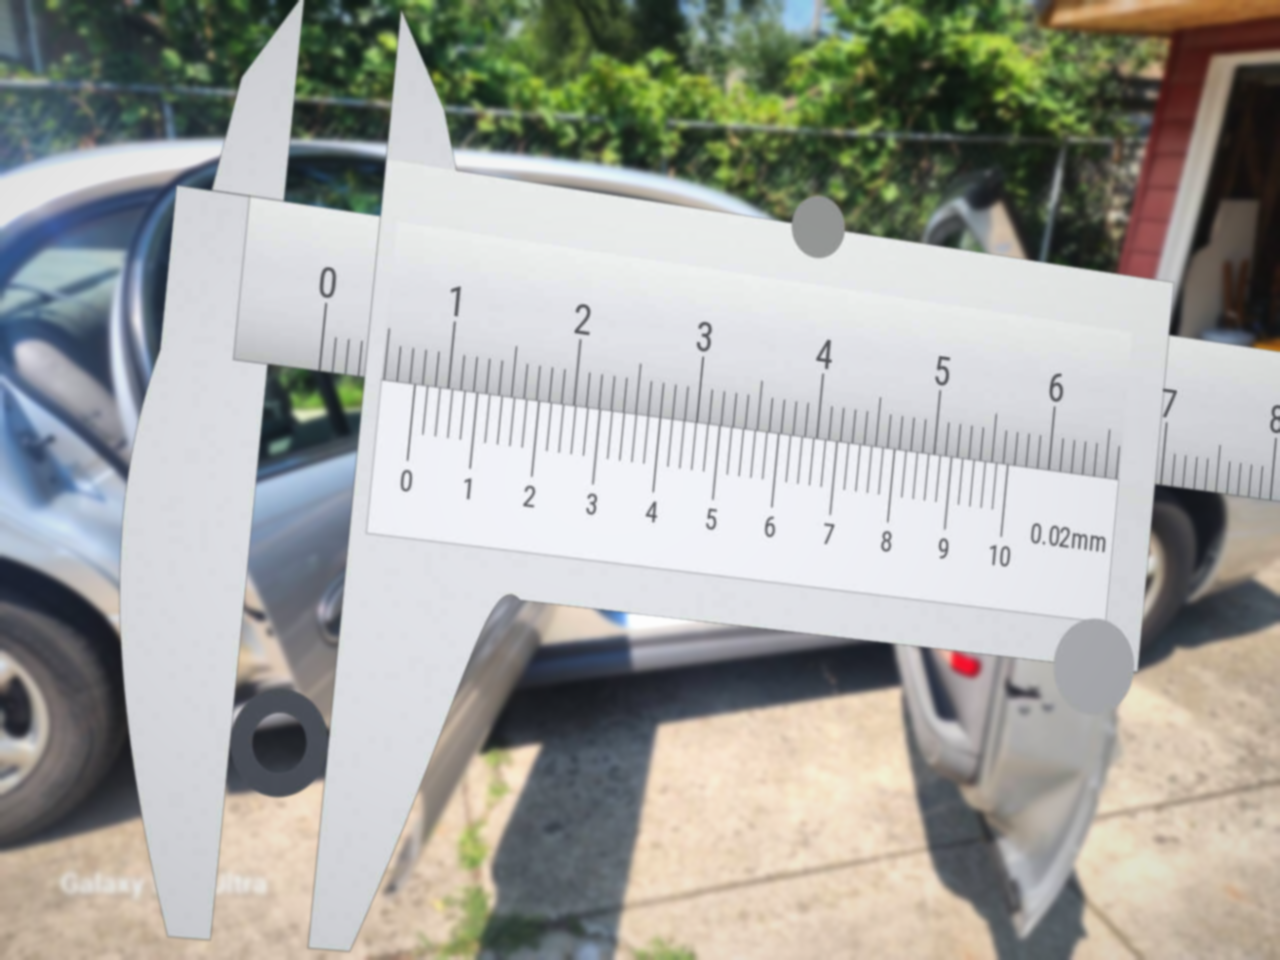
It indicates 7.4 mm
